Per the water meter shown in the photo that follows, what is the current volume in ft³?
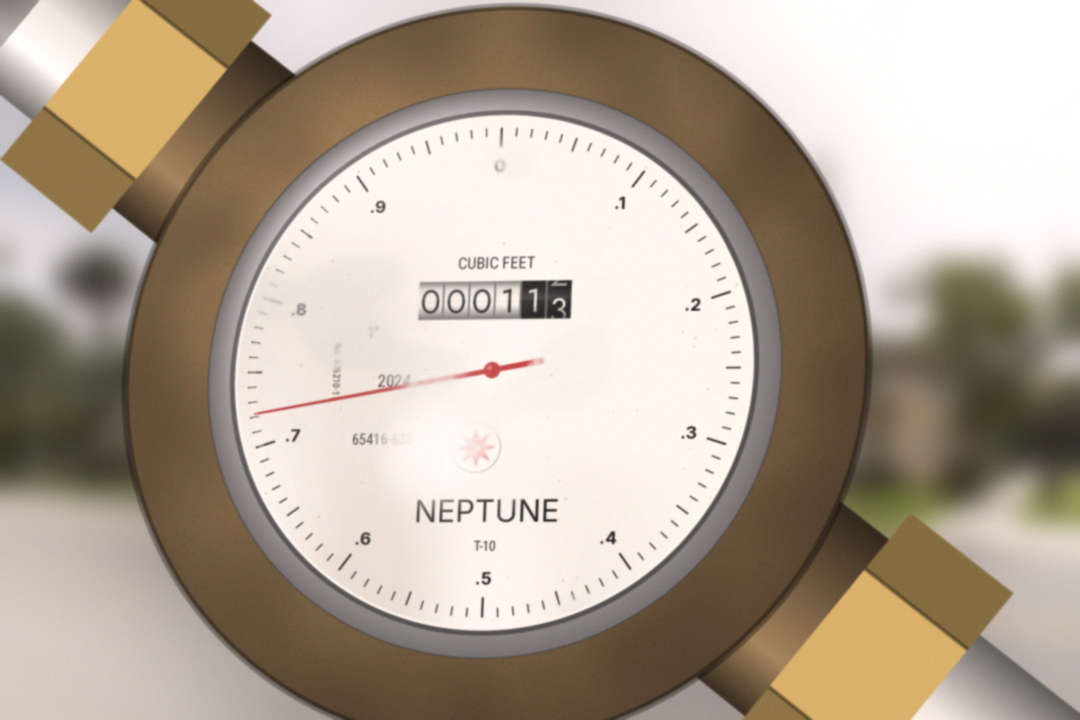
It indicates 112.72 ft³
